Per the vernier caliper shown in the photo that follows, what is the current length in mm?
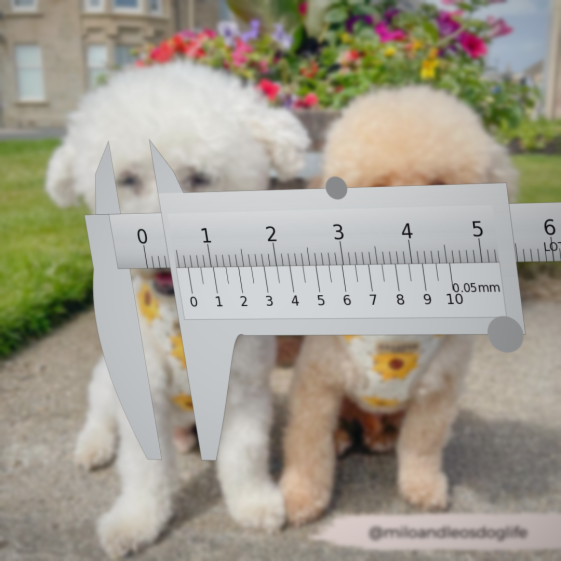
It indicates 6.4 mm
